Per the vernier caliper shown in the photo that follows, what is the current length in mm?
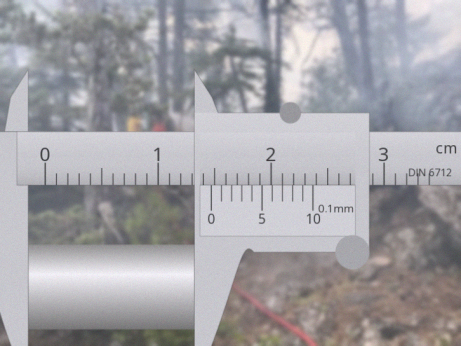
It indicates 14.7 mm
